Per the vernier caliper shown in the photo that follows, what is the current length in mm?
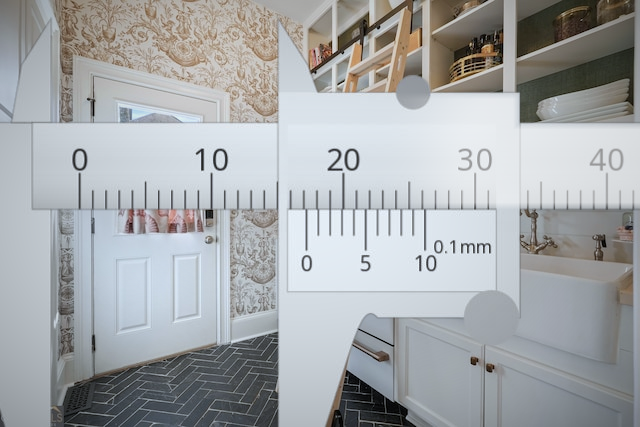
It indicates 17.2 mm
